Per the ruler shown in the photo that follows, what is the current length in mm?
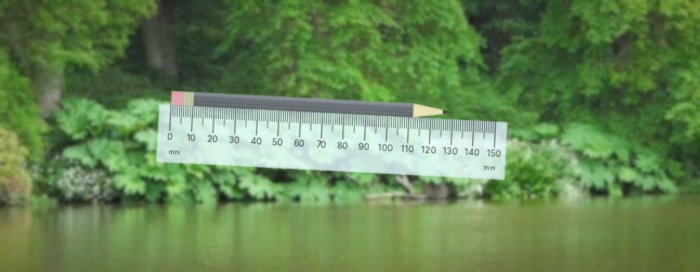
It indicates 130 mm
